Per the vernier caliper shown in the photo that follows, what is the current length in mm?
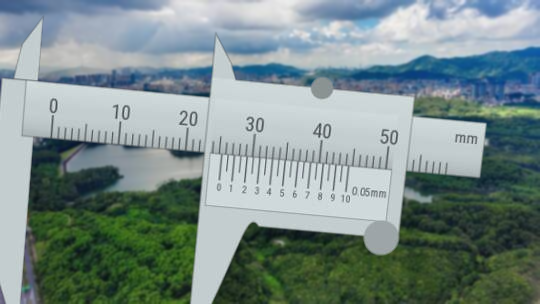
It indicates 25.4 mm
